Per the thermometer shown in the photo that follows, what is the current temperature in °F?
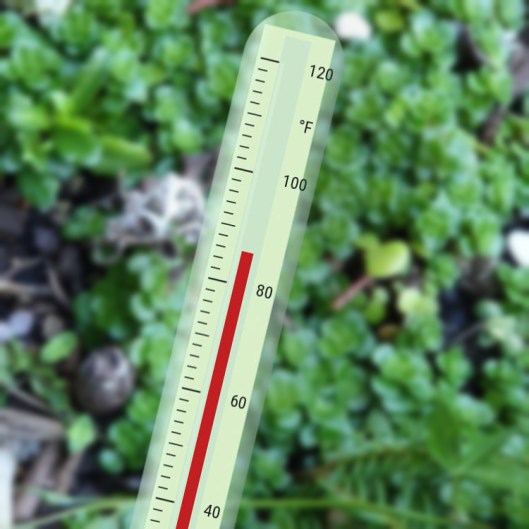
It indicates 86 °F
